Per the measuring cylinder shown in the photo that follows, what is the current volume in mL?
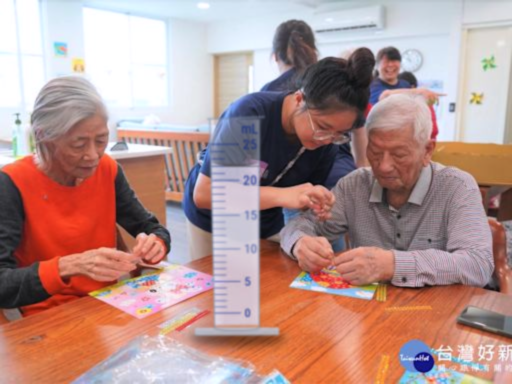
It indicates 22 mL
